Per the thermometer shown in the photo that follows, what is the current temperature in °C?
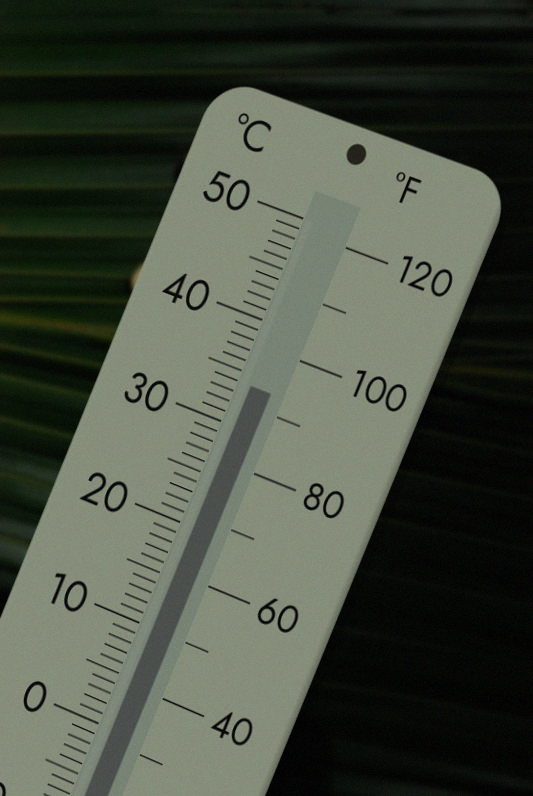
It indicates 34 °C
